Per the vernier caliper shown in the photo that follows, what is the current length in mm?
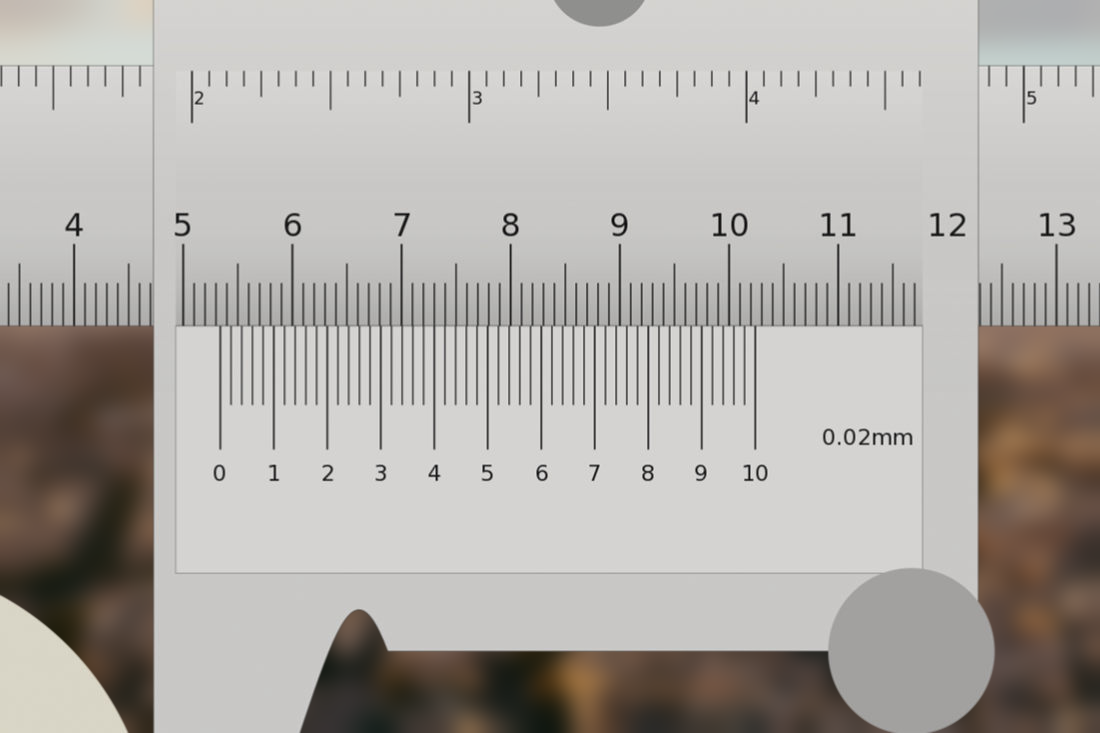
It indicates 53.4 mm
